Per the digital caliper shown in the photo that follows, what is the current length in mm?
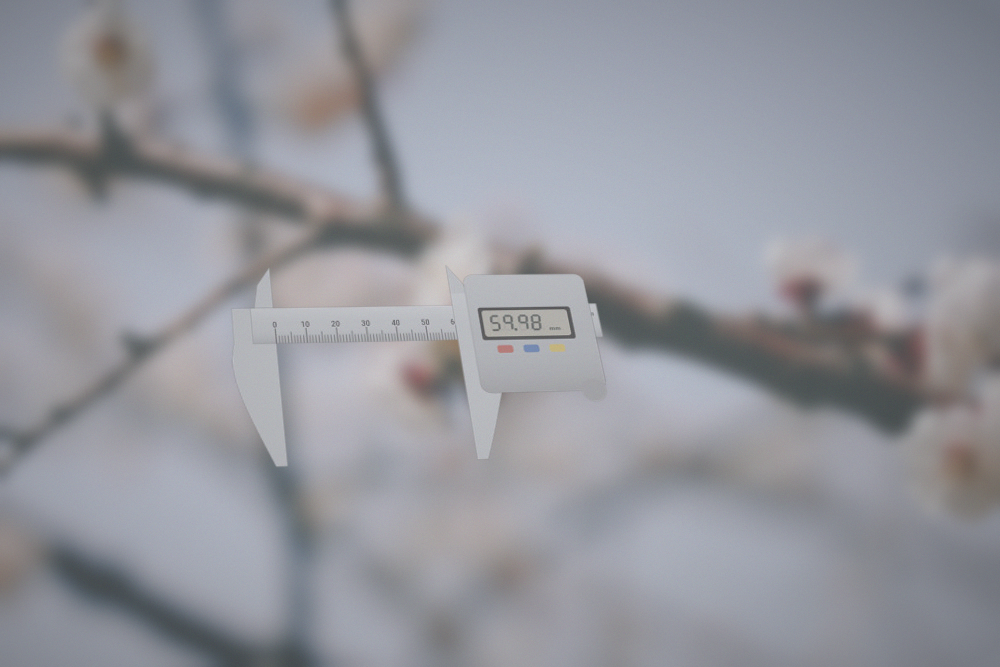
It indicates 59.98 mm
